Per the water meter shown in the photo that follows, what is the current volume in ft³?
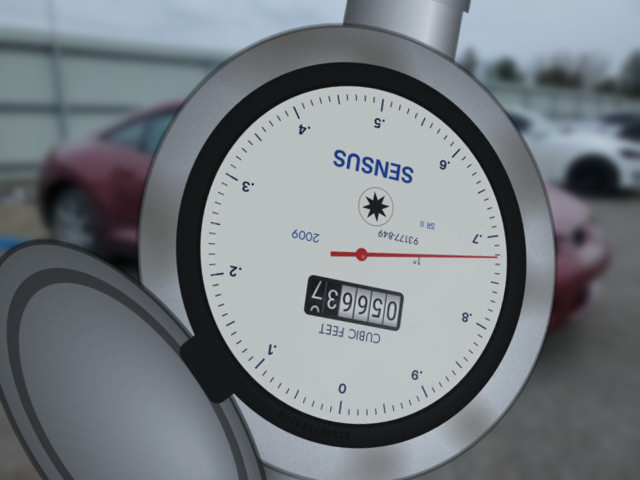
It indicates 56636.72 ft³
